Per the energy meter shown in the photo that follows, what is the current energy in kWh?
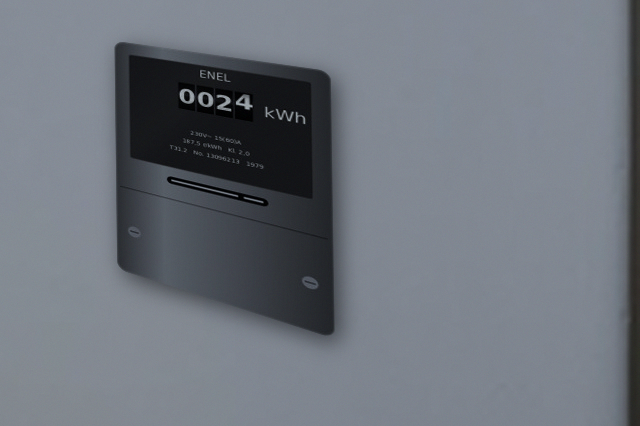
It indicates 24 kWh
